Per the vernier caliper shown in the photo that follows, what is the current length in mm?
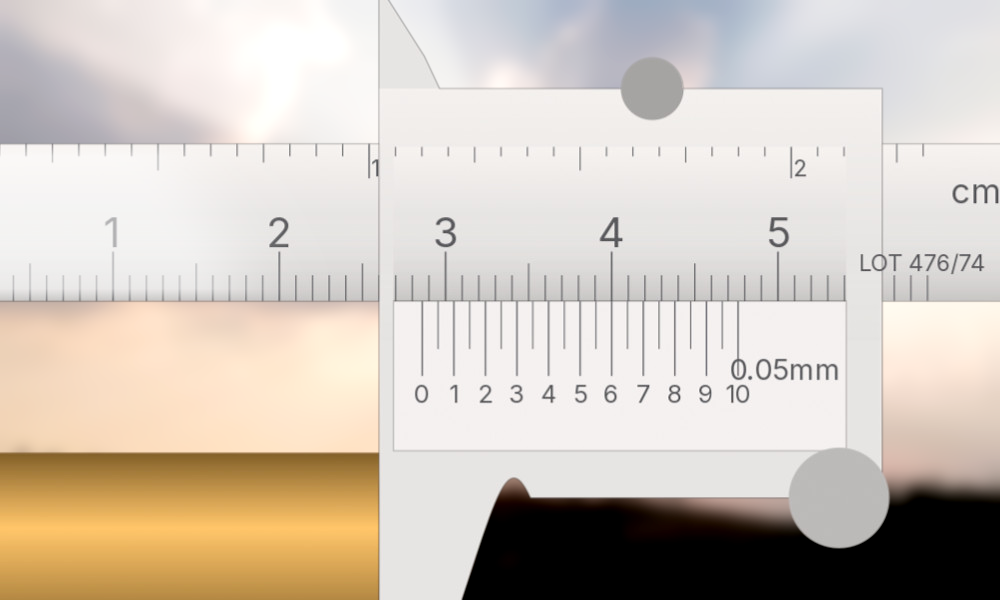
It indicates 28.6 mm
